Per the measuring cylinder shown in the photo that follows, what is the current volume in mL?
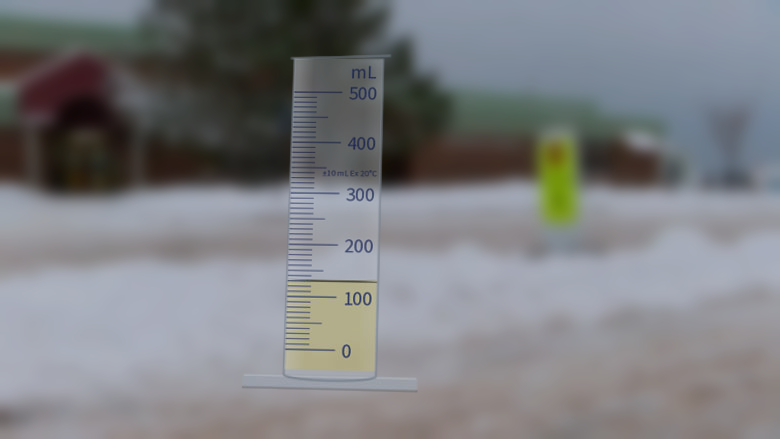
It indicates 130 mL
